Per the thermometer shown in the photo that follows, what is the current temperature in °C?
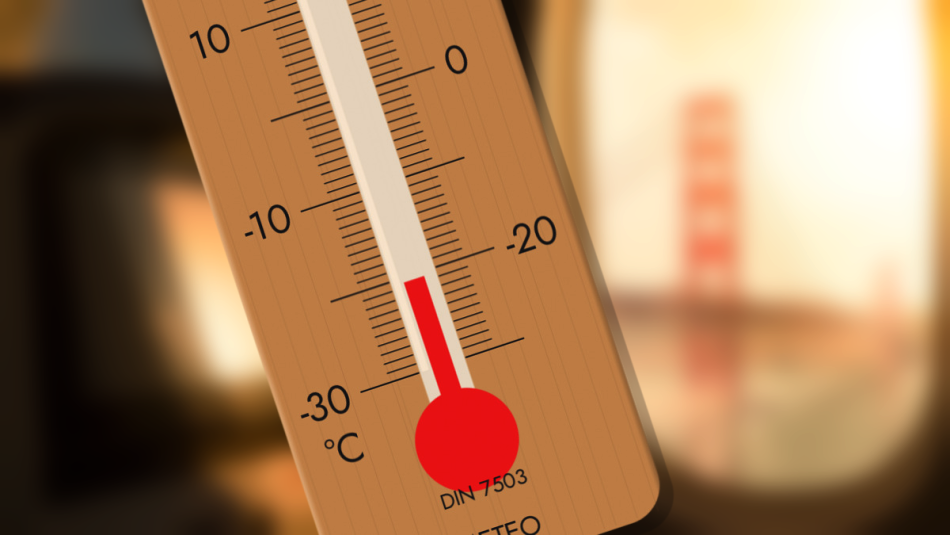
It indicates -20.5 °C
